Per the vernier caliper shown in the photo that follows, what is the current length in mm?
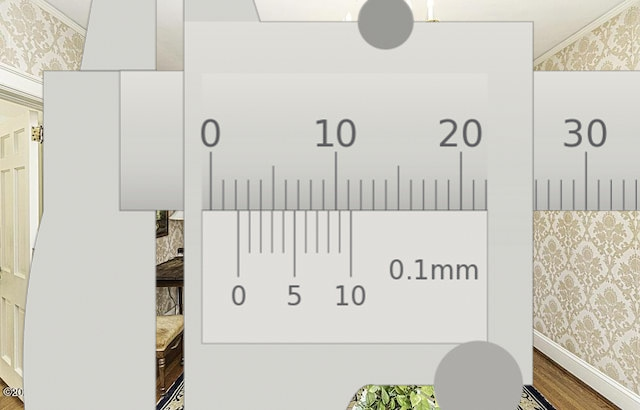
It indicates 2.2 mm
